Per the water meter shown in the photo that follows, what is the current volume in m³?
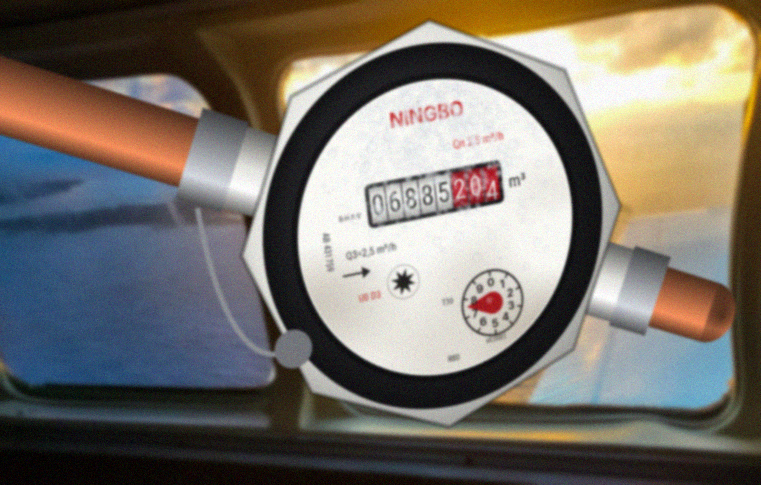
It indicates 6885.2037 m³
